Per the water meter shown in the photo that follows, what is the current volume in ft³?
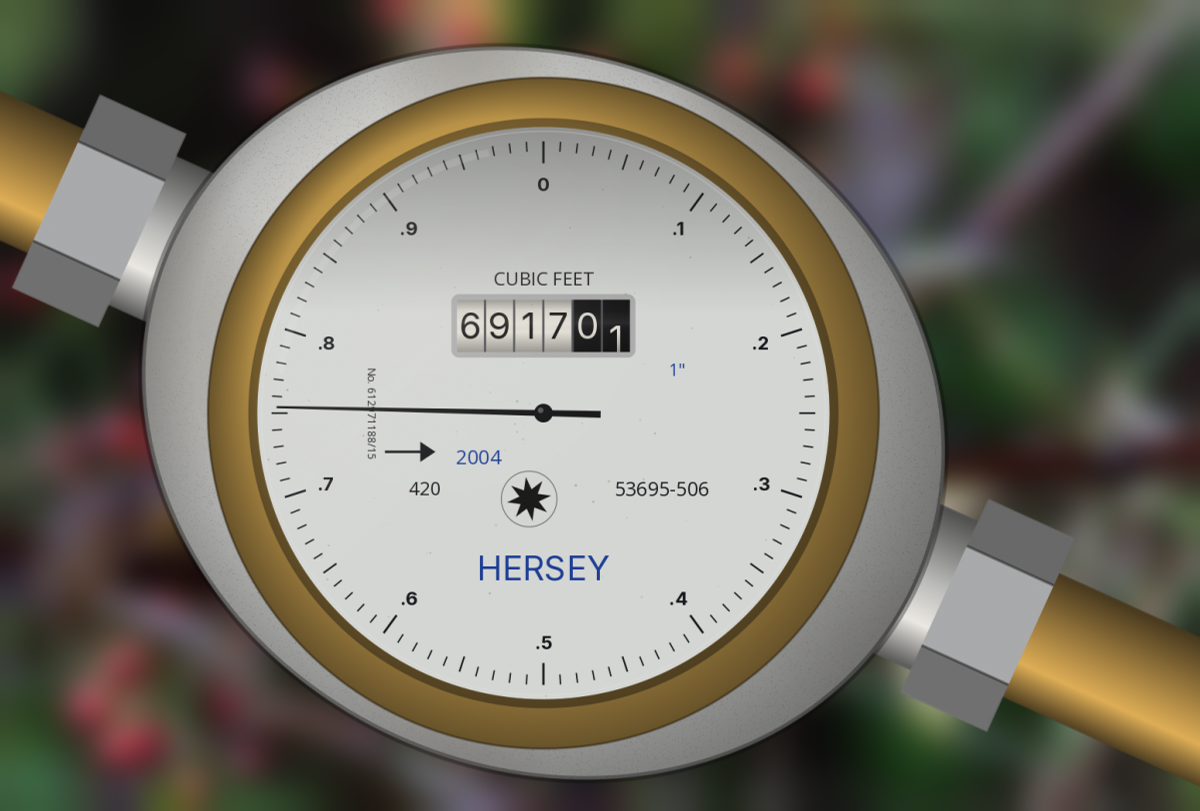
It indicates 691700.75 ft³
